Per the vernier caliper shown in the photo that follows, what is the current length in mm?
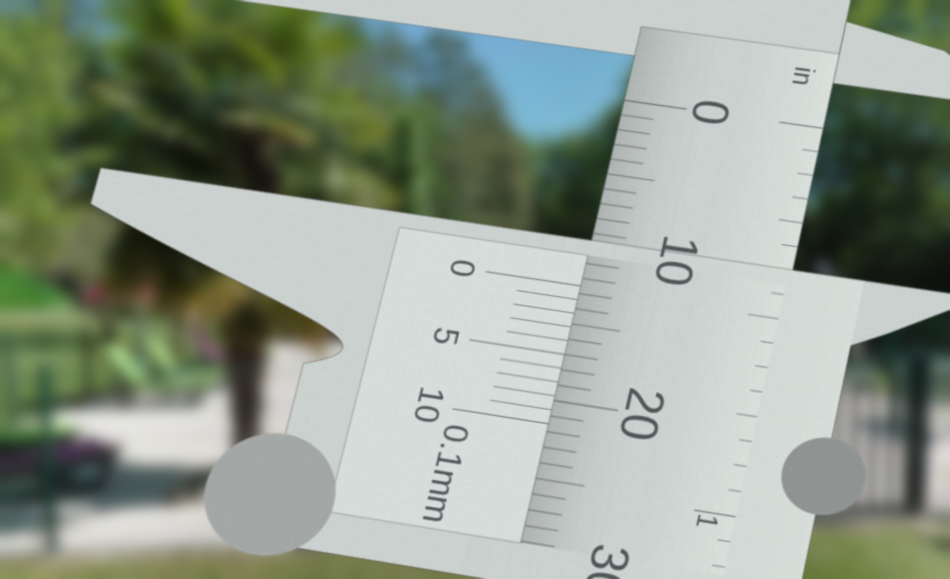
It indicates 12.5 mm
